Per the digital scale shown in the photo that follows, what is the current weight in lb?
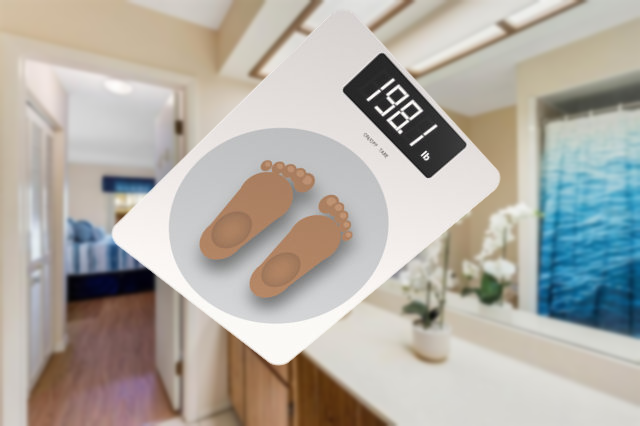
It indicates 198.1 lb
